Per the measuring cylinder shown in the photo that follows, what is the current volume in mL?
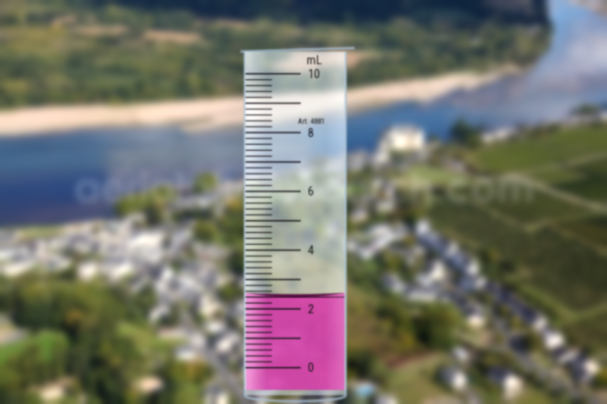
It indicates 2.4 mL
